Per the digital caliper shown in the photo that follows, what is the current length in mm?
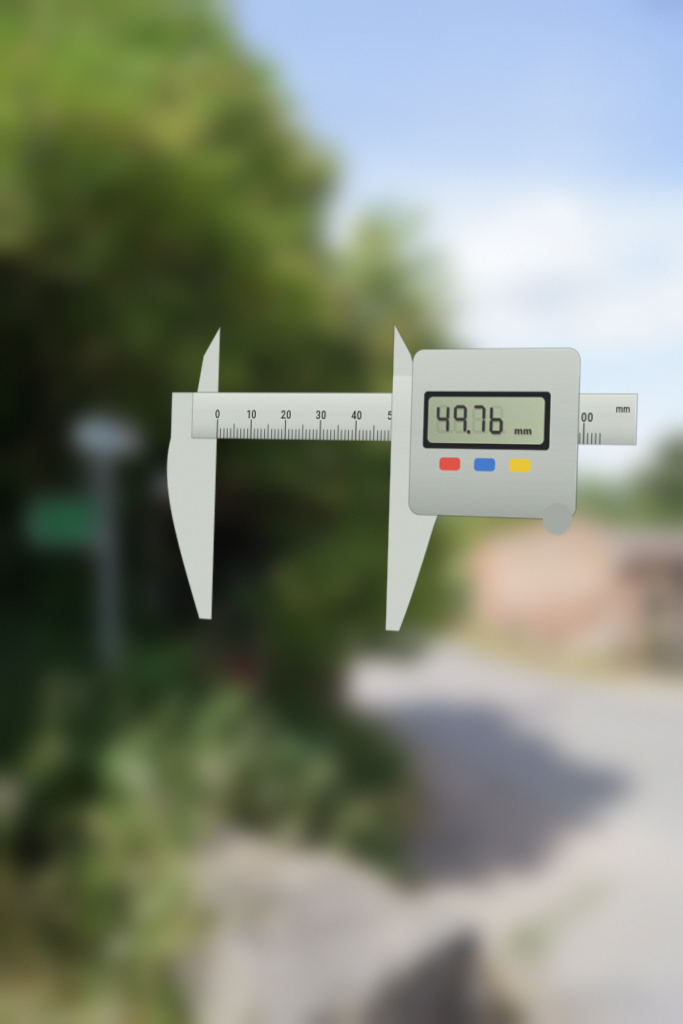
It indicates 49.76 mm
